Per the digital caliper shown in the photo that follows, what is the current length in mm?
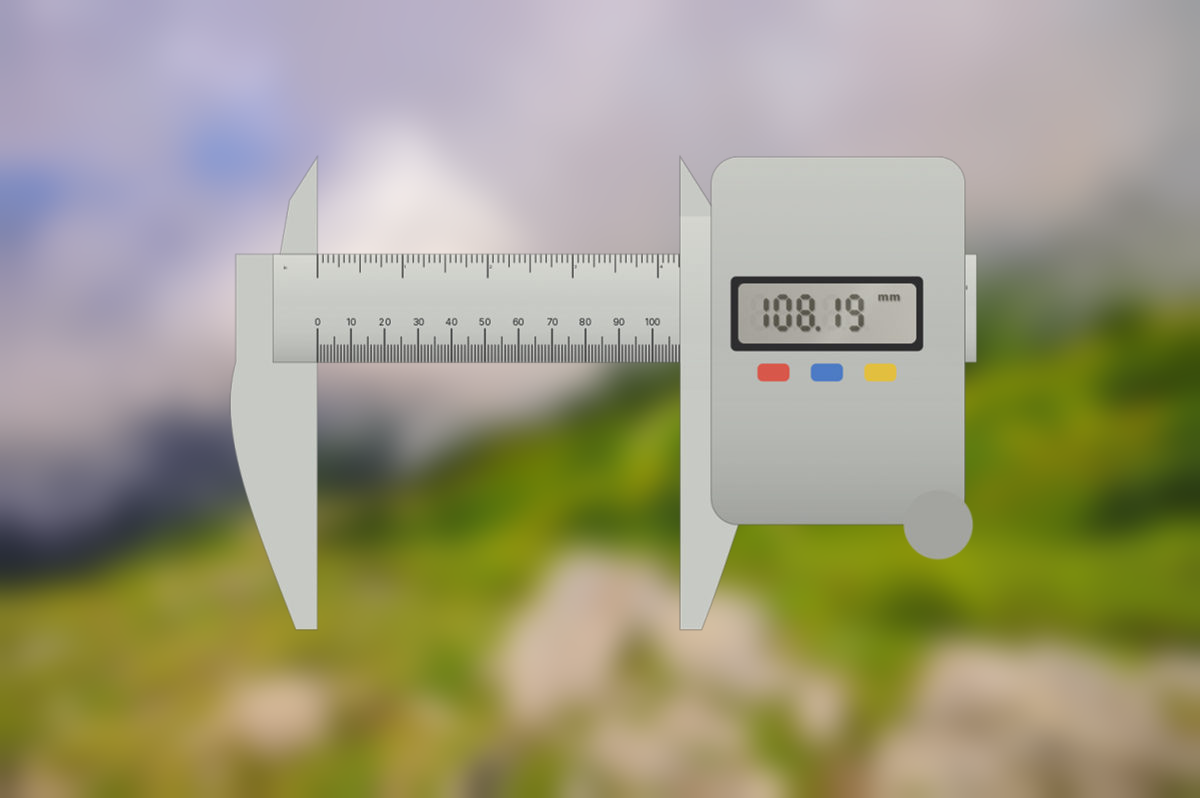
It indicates 108.19 mm
